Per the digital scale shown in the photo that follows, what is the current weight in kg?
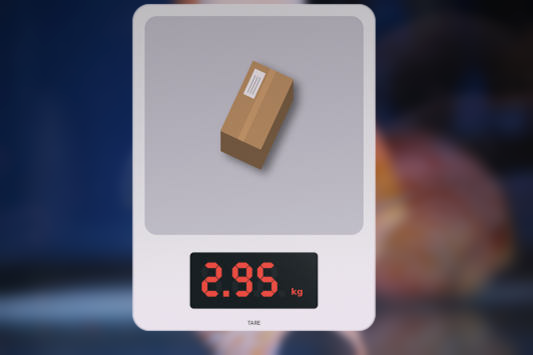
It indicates 2.95 kg
